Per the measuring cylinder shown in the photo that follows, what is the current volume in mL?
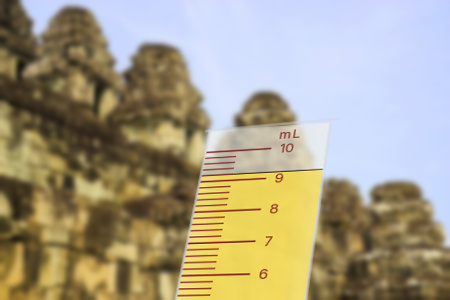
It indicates 9.2 mL
